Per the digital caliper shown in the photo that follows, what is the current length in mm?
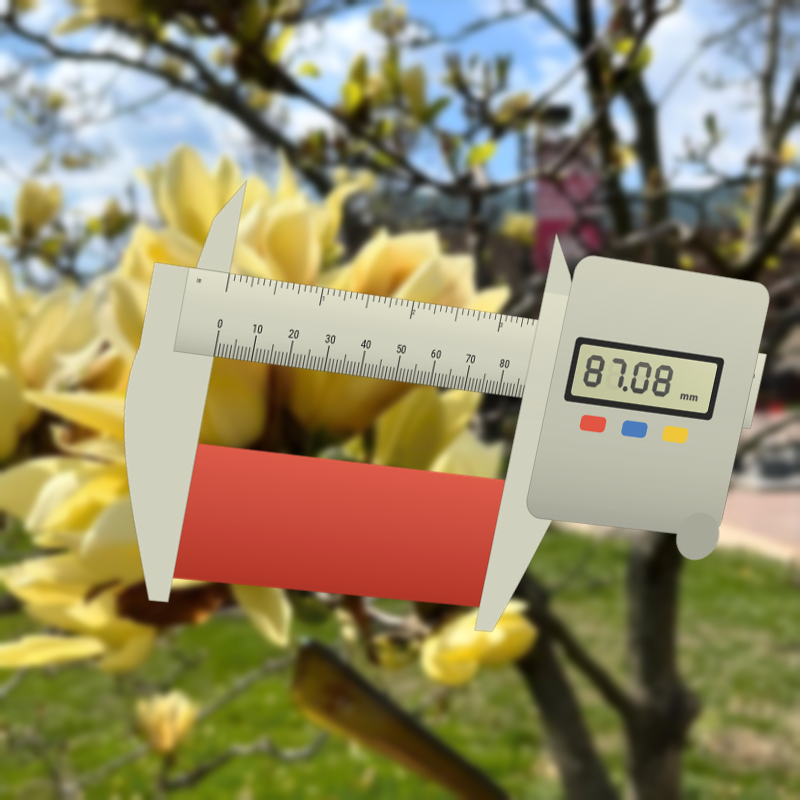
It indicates 87.08 mm
